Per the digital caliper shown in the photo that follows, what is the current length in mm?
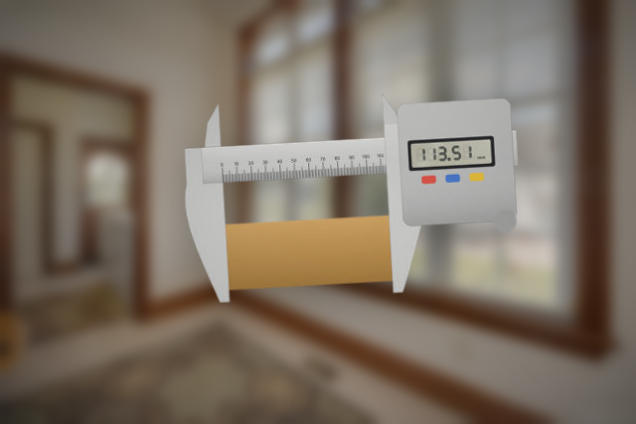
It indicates 113.51 mm
